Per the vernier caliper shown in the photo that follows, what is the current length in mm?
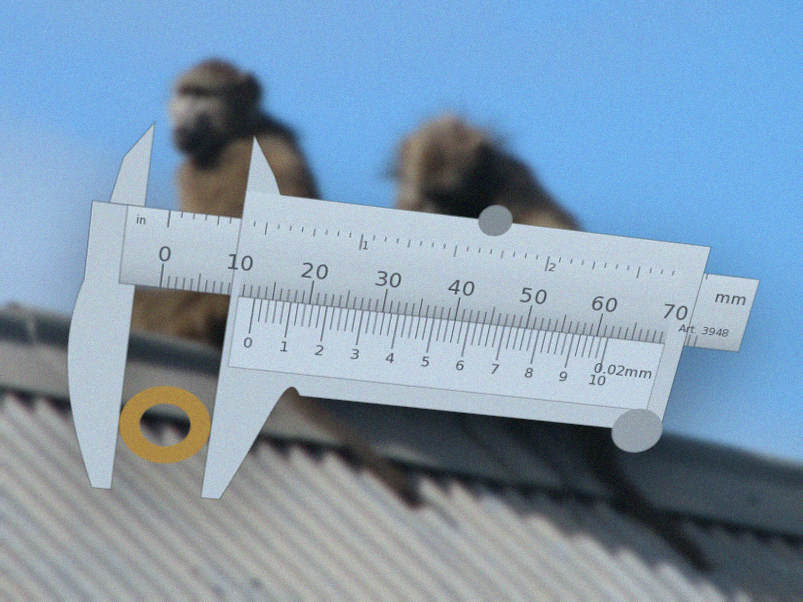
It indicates 12.6 mm
